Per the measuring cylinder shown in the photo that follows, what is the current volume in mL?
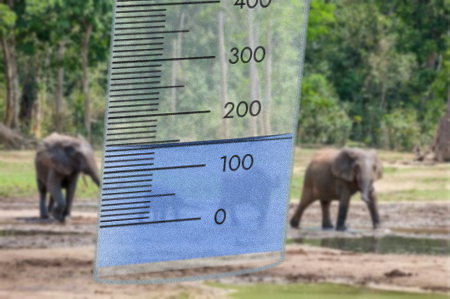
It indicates 140 mL
